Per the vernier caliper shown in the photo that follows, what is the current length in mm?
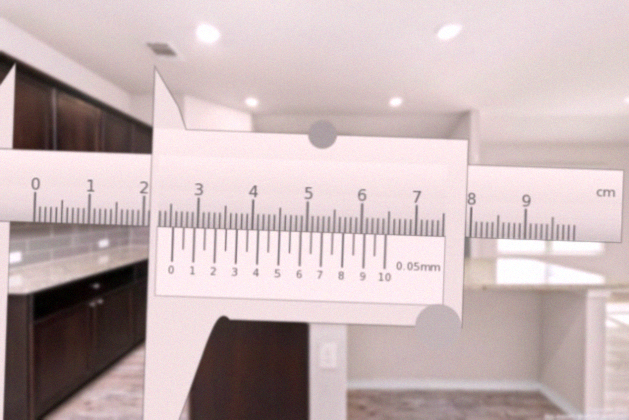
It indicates 25.5 mm
